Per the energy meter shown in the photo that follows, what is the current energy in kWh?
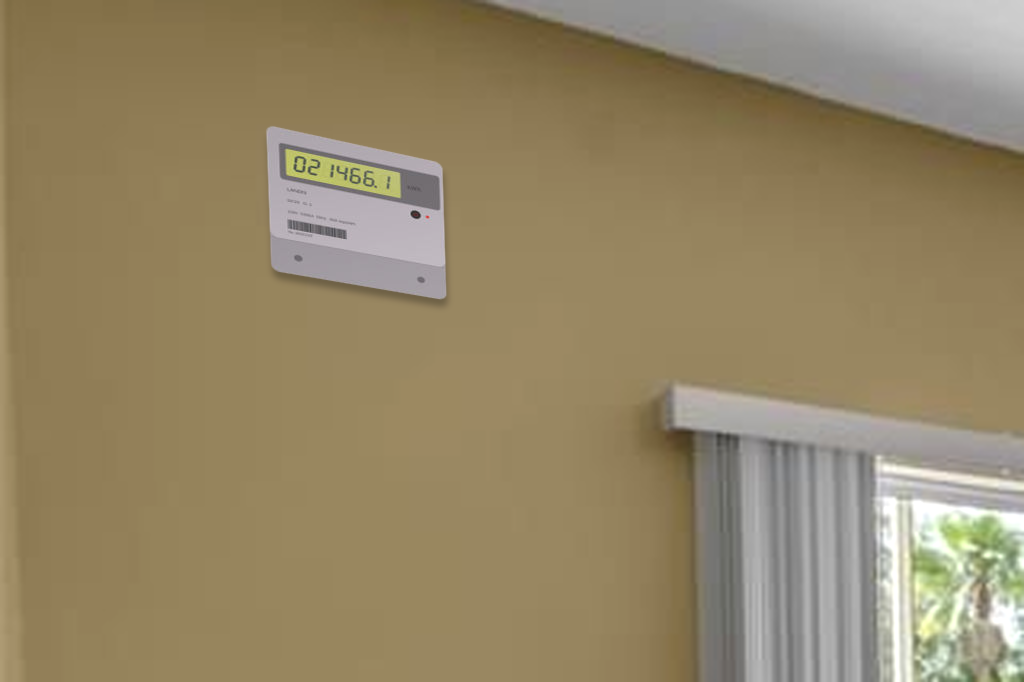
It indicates 21466.1 kWh
